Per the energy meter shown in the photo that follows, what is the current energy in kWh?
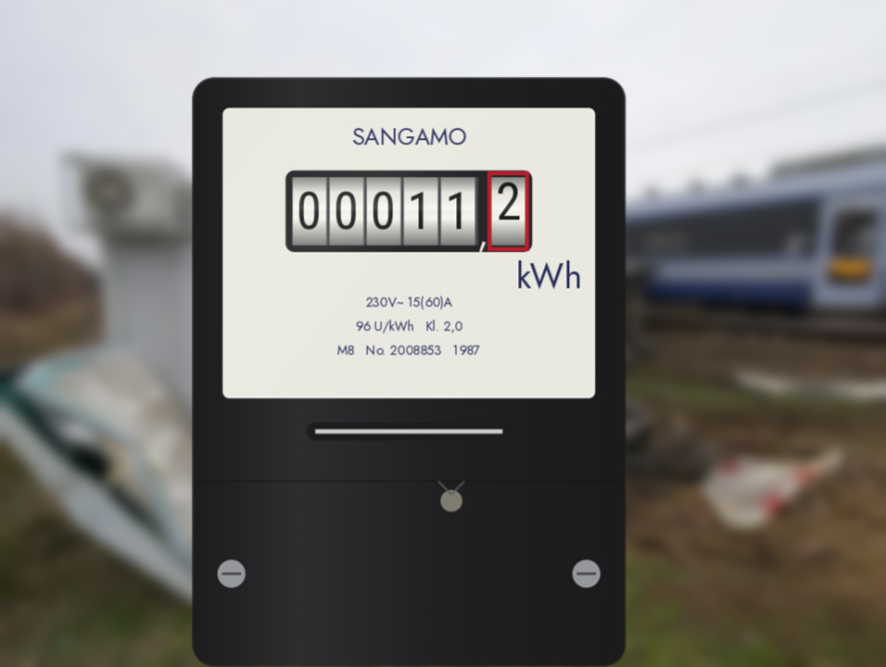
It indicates 11.2 kWh
